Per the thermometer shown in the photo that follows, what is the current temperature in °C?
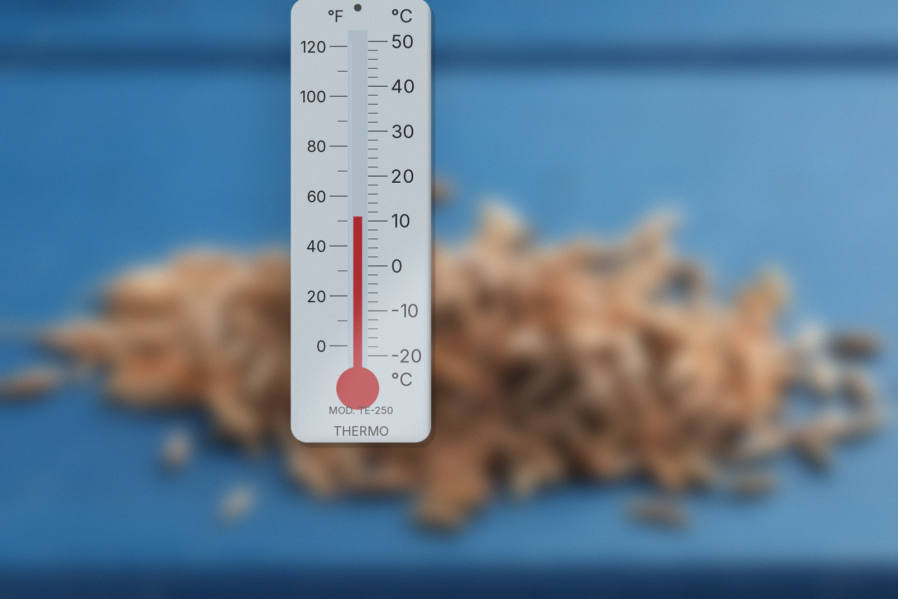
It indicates 11 °C
